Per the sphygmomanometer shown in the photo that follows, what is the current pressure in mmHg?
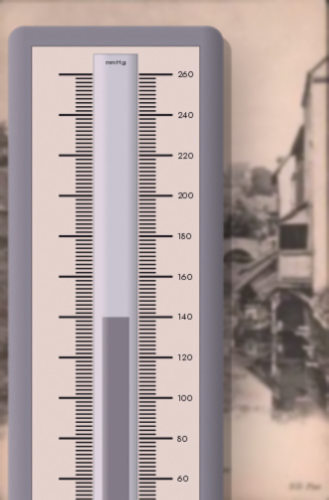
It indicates 140 mmHg
